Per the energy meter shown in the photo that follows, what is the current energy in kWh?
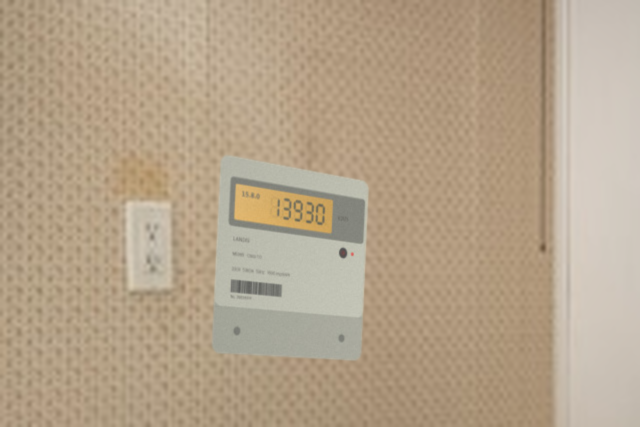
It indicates 13930 kWh
